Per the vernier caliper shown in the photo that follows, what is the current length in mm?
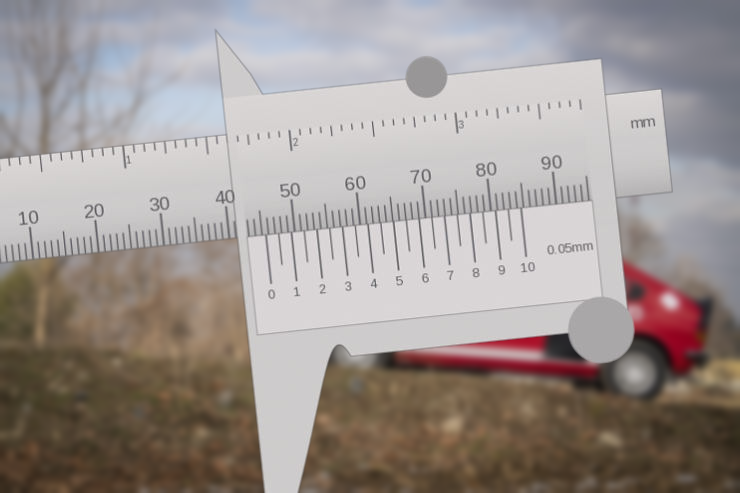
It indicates 45.6 mm
